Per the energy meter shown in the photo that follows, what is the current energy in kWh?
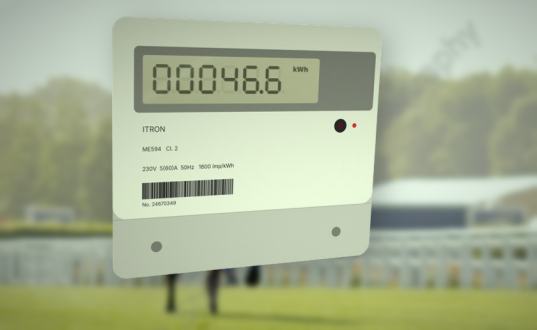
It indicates 46.6 kWh
